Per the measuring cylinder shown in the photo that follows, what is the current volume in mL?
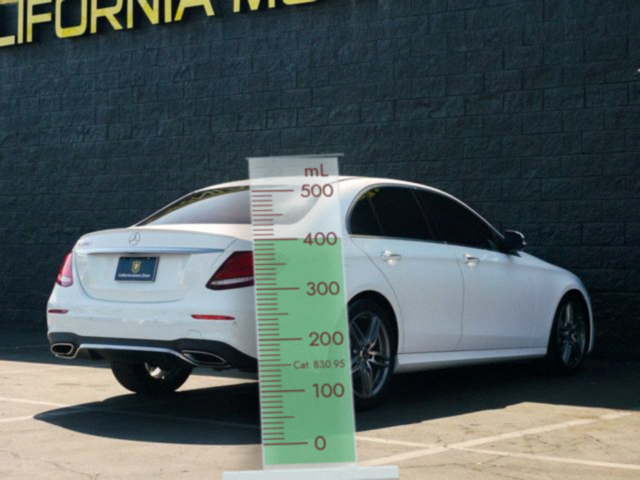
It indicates 400 mL
